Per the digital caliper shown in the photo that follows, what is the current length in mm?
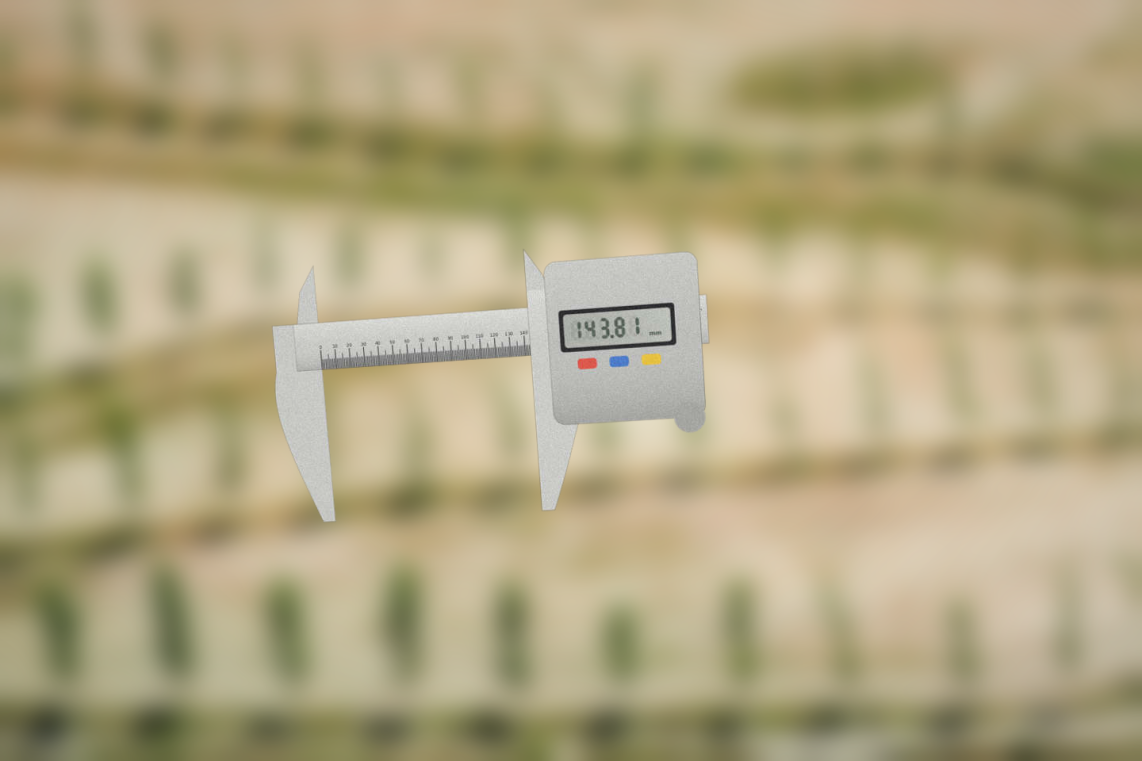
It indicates 143.81 mm
